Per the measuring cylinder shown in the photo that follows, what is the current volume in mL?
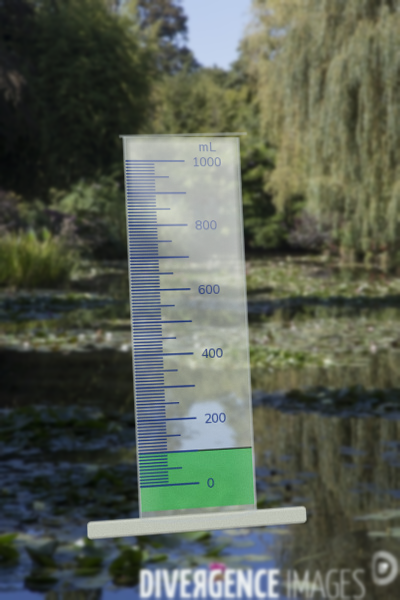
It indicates 100 mL
